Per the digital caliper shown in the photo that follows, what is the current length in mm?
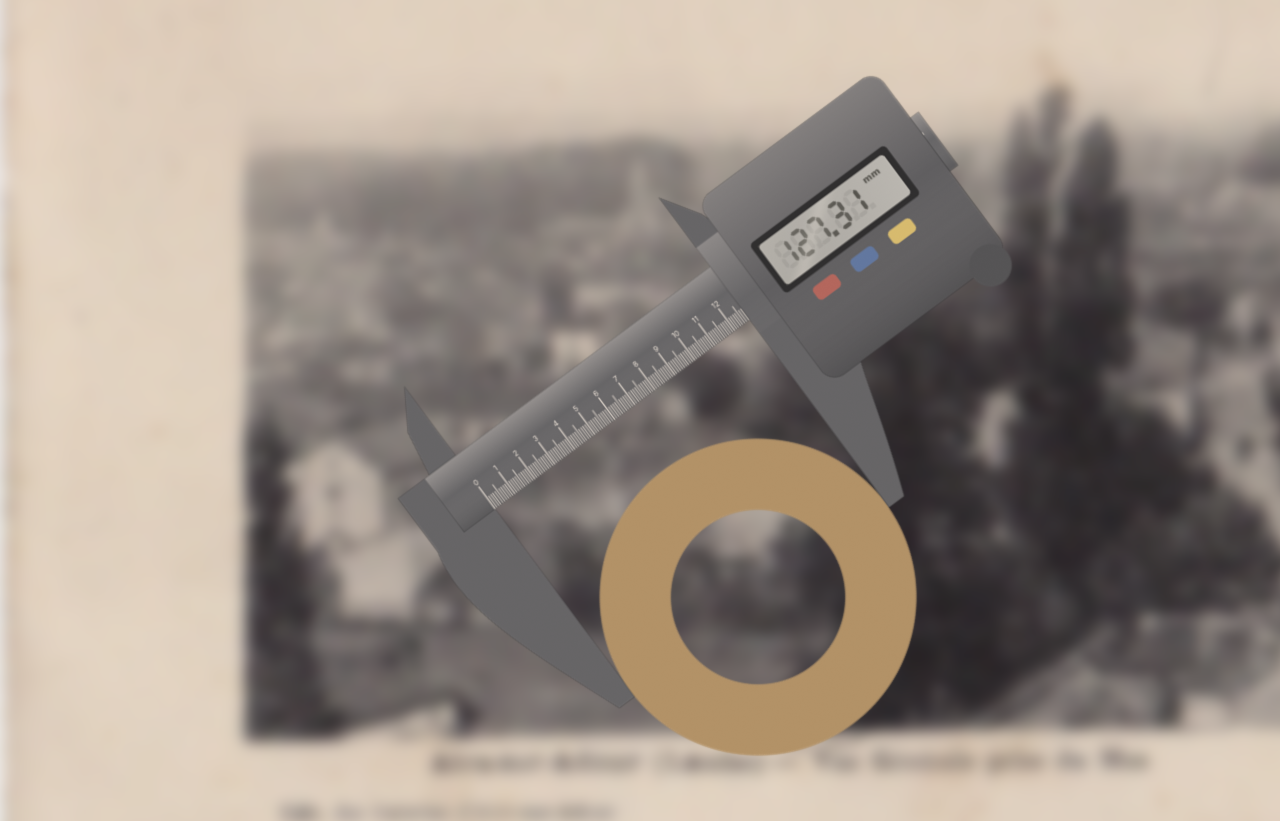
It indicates 127.31 mm
